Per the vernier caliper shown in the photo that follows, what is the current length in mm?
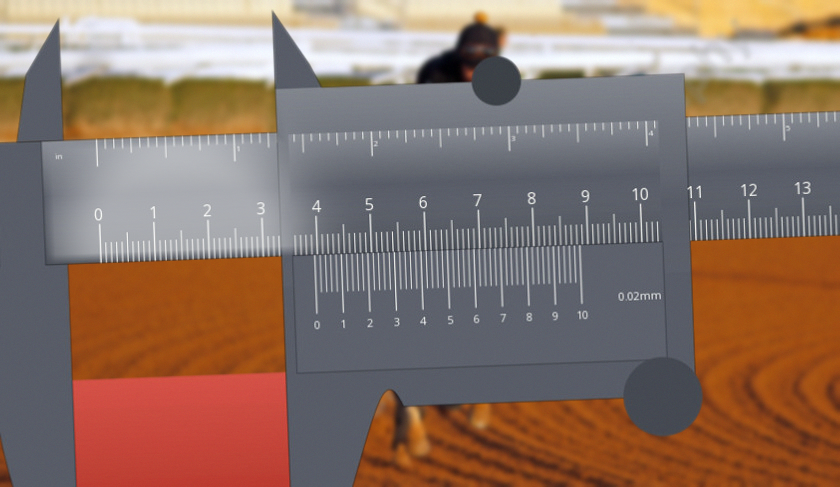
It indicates 39.5 mm
